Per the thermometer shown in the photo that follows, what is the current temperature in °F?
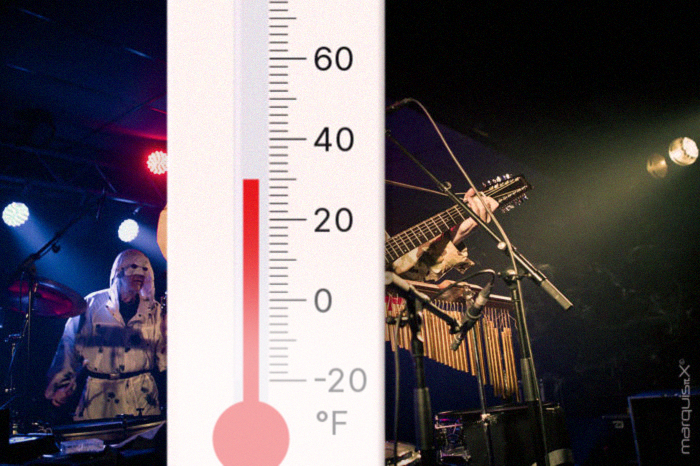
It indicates 30 °F
